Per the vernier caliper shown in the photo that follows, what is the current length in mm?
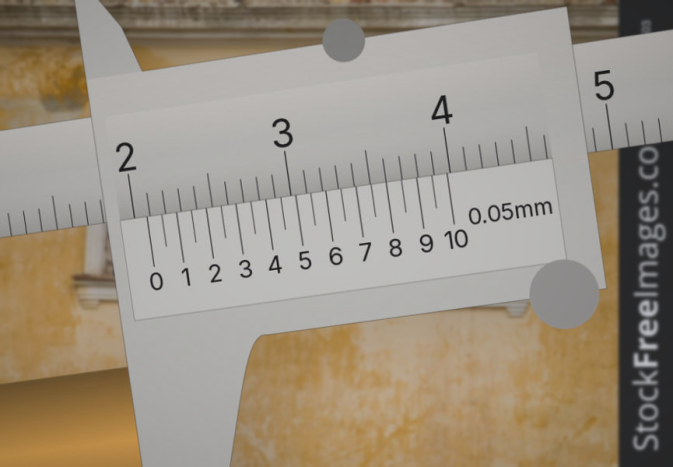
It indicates 20.8 mm
